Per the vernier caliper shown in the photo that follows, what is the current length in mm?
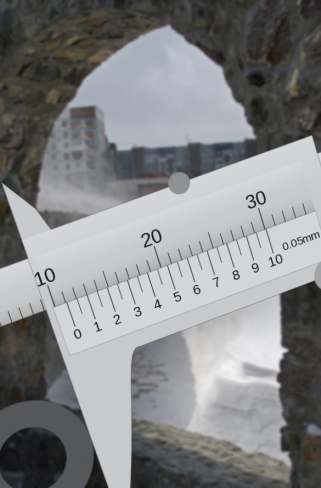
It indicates 11.1 mm
